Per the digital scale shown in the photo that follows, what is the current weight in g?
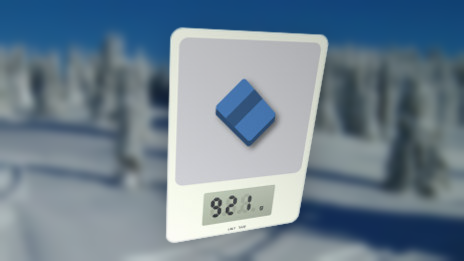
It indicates 921 g
